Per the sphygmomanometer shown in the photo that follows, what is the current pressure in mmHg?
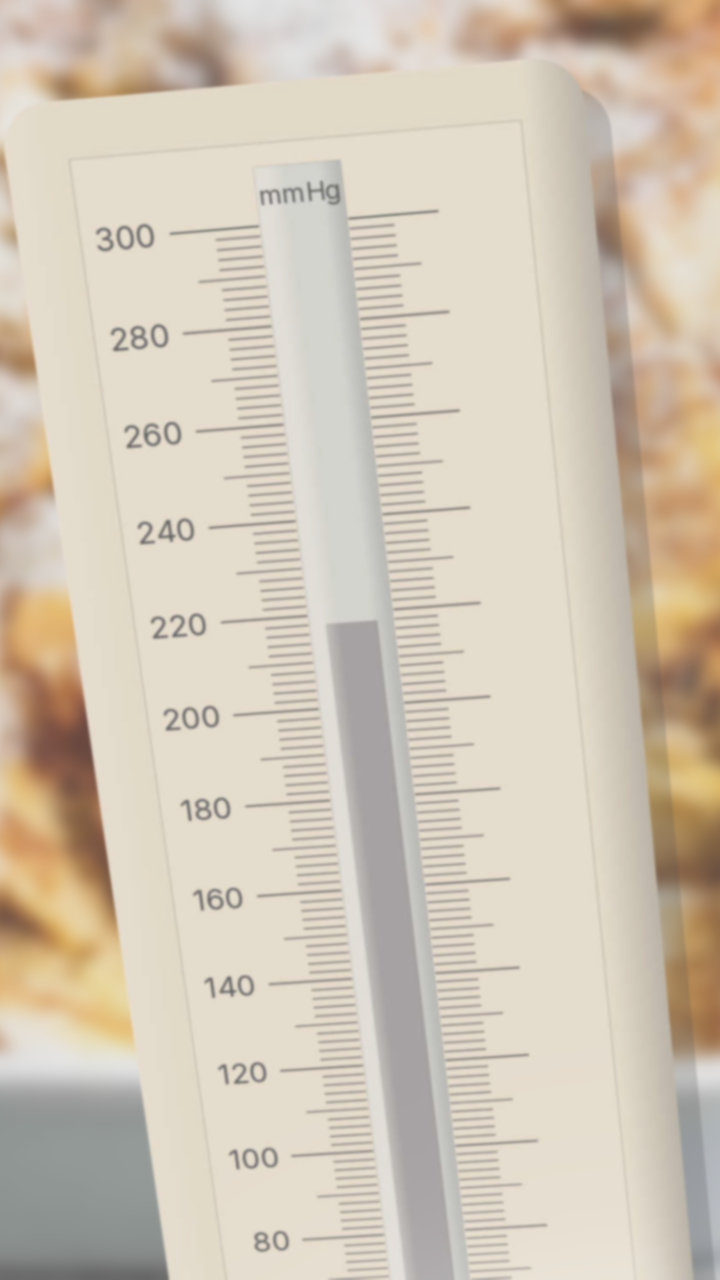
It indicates 218 mmHg
